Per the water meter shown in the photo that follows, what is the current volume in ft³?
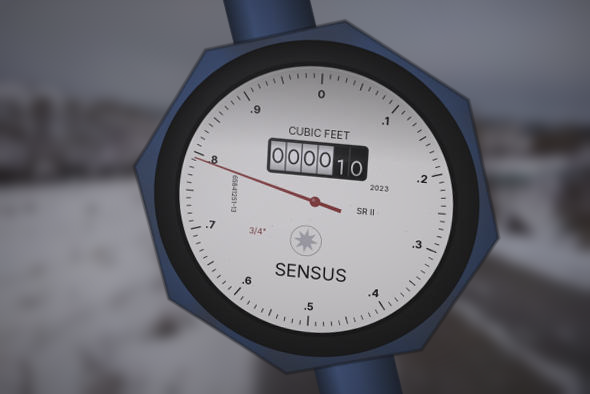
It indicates 9.79 ft³
